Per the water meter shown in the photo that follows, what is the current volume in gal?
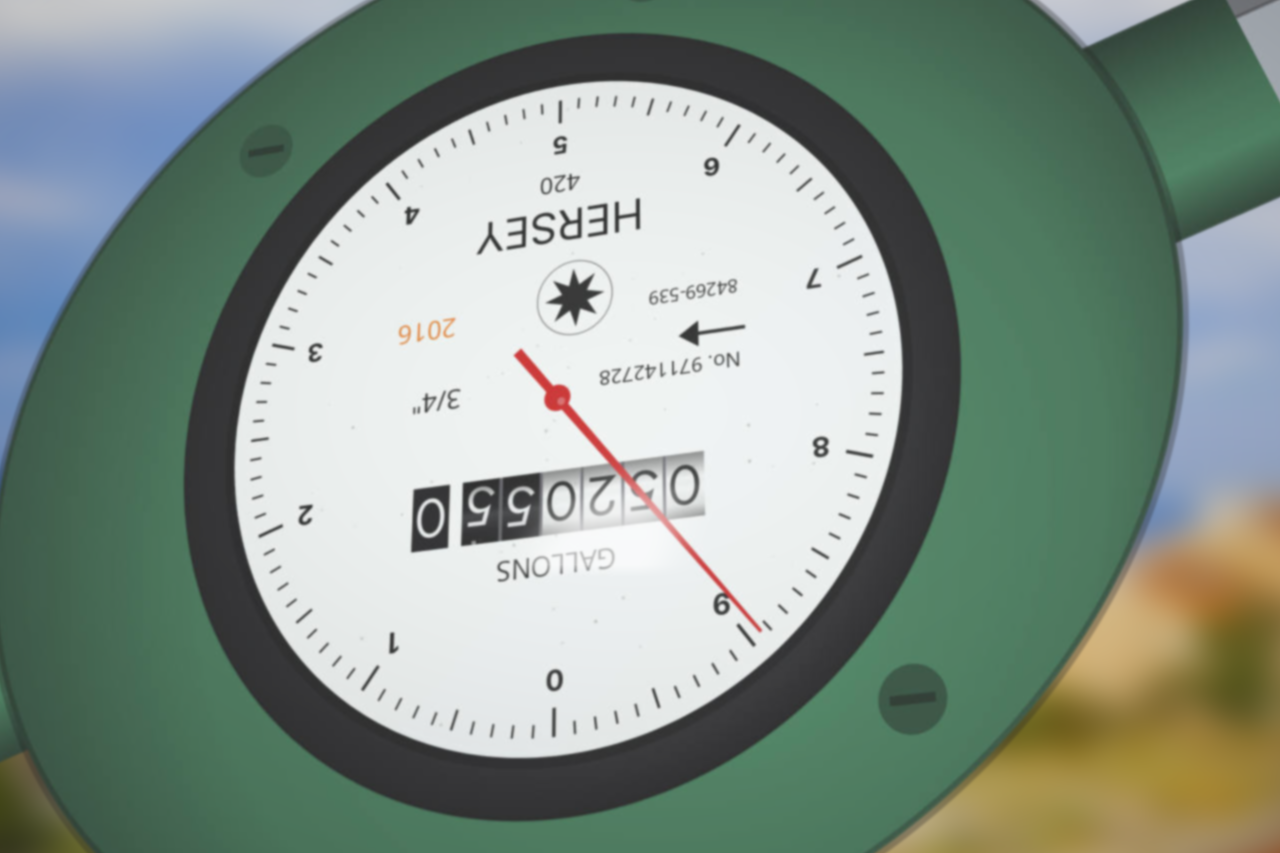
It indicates 520548.9 gal
